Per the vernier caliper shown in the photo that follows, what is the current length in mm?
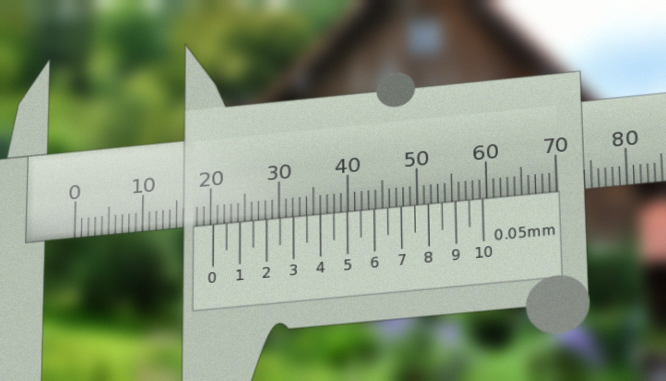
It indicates 20.4 mm
